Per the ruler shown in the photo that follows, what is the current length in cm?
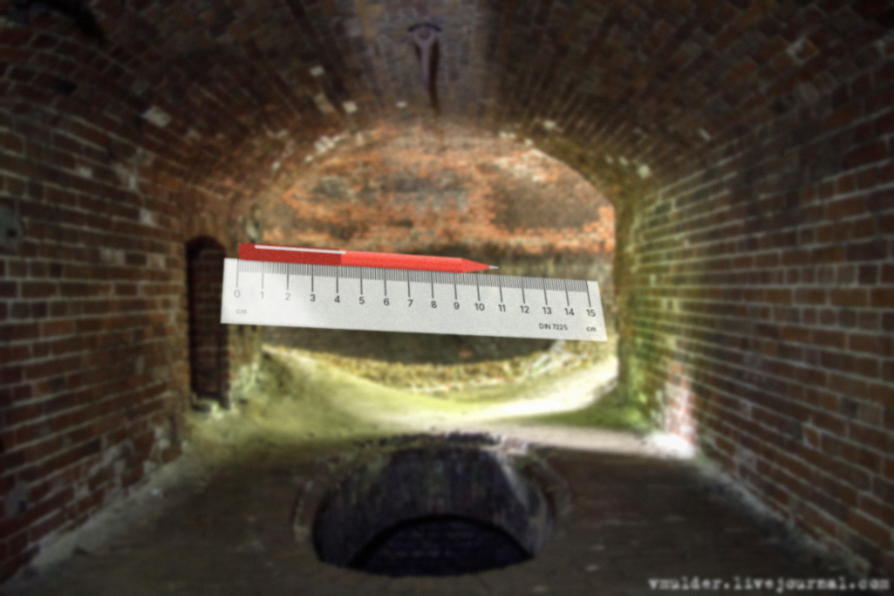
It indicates 11 cm
